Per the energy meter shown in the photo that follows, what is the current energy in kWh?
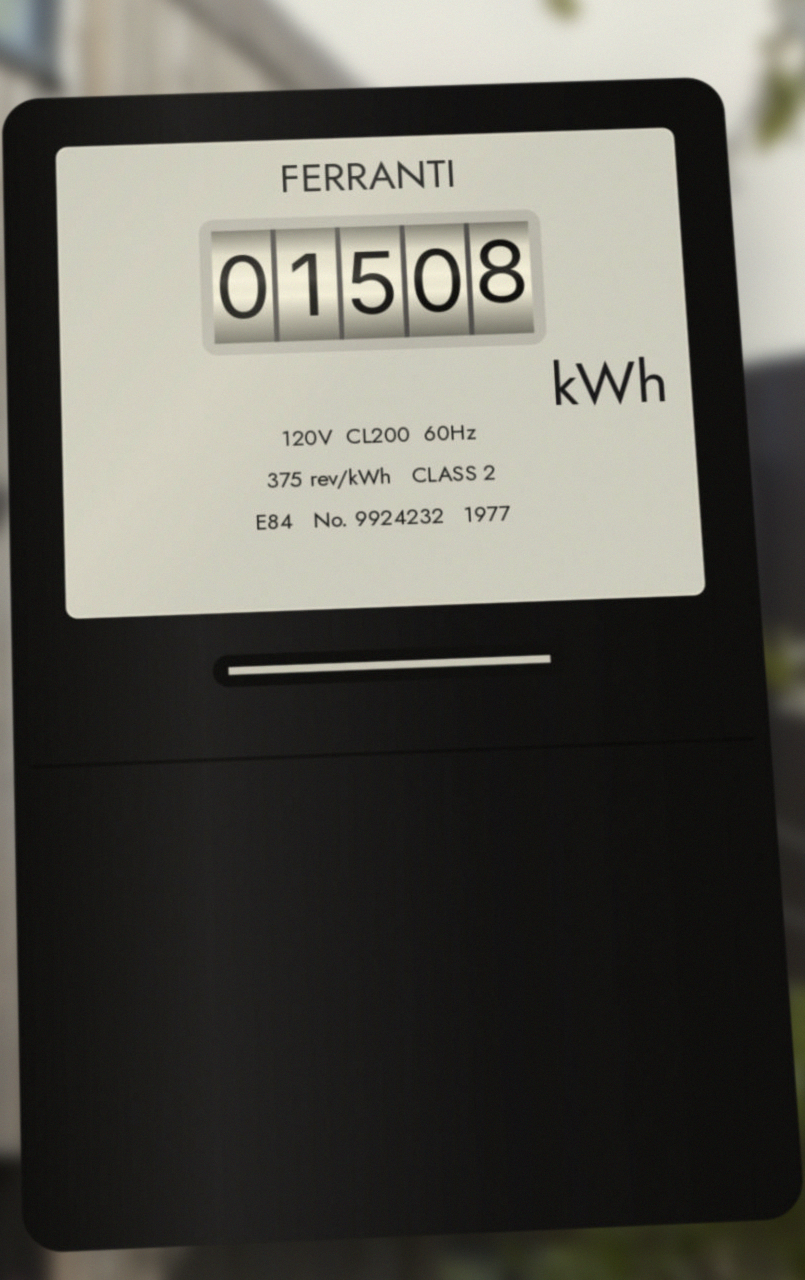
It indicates 1508 kWh
